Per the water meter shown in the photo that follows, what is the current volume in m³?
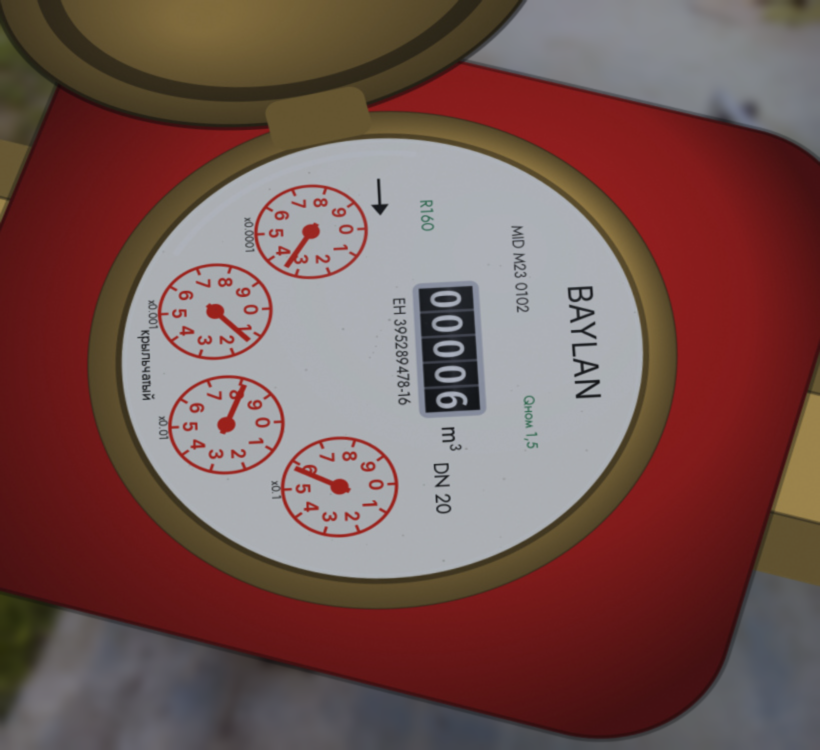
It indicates 6.5813 m³
